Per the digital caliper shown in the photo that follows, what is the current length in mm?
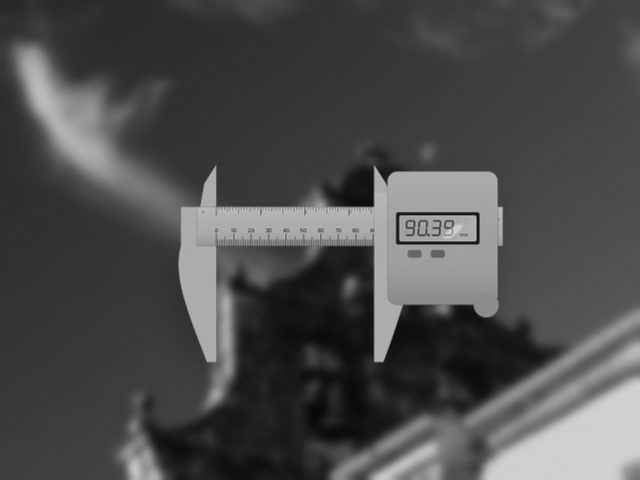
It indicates 90.39 mm
